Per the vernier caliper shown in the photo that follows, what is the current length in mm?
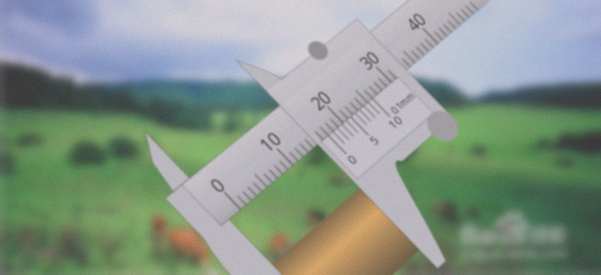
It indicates 17.0 mm
